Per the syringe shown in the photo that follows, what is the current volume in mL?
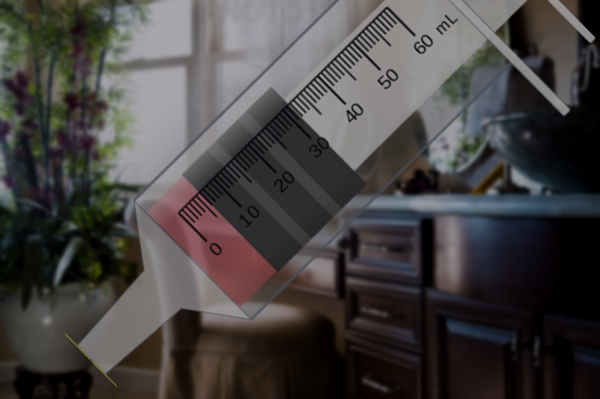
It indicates 6 mL
